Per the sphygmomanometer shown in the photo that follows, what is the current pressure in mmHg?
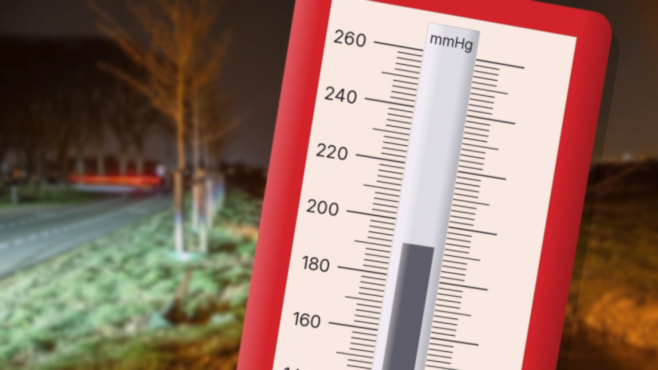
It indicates 192 mmHg
